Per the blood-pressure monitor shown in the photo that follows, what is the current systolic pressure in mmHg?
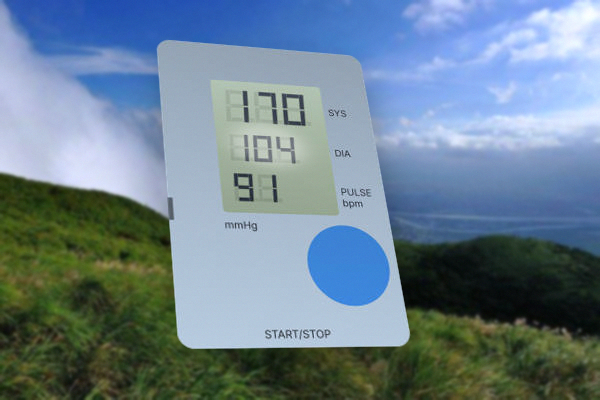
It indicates 170 mmHg
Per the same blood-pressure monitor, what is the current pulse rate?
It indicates 91 bpm
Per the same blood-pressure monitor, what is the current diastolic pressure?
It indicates 104 mmHg
